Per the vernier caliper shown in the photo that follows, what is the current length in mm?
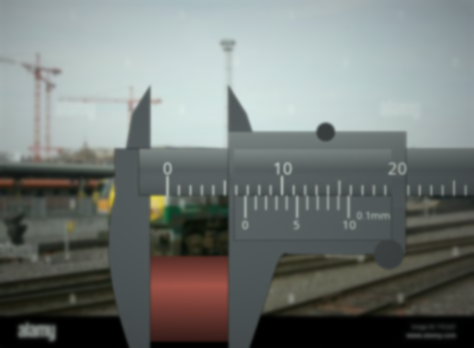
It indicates 6.8 mm
